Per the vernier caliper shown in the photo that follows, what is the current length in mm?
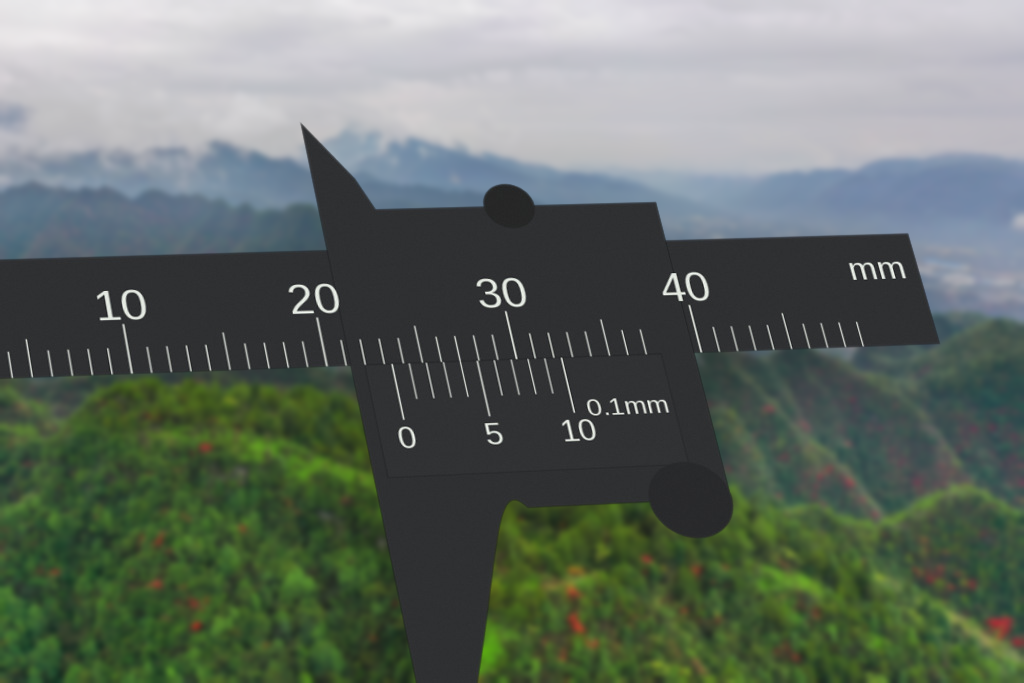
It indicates 23.4 mm
